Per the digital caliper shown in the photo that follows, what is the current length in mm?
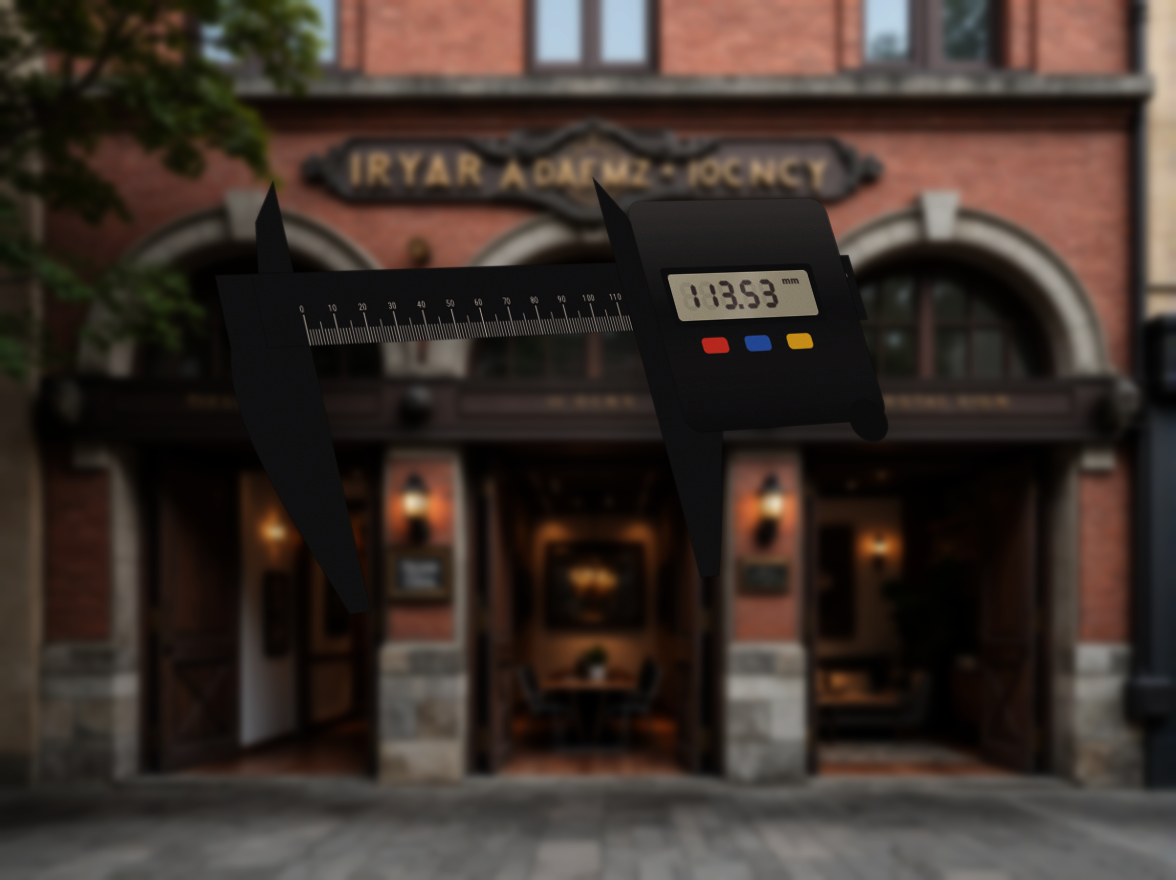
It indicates 113.53 mm
